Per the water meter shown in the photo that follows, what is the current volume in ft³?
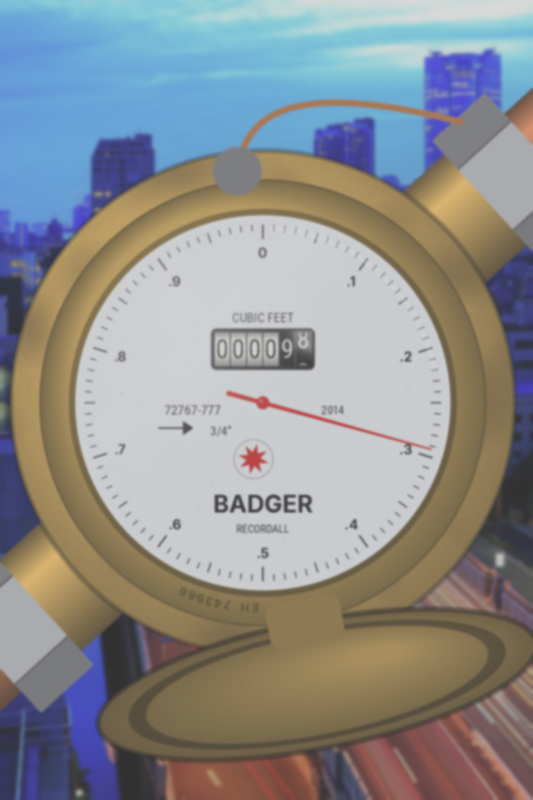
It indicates 98.29 ft³
